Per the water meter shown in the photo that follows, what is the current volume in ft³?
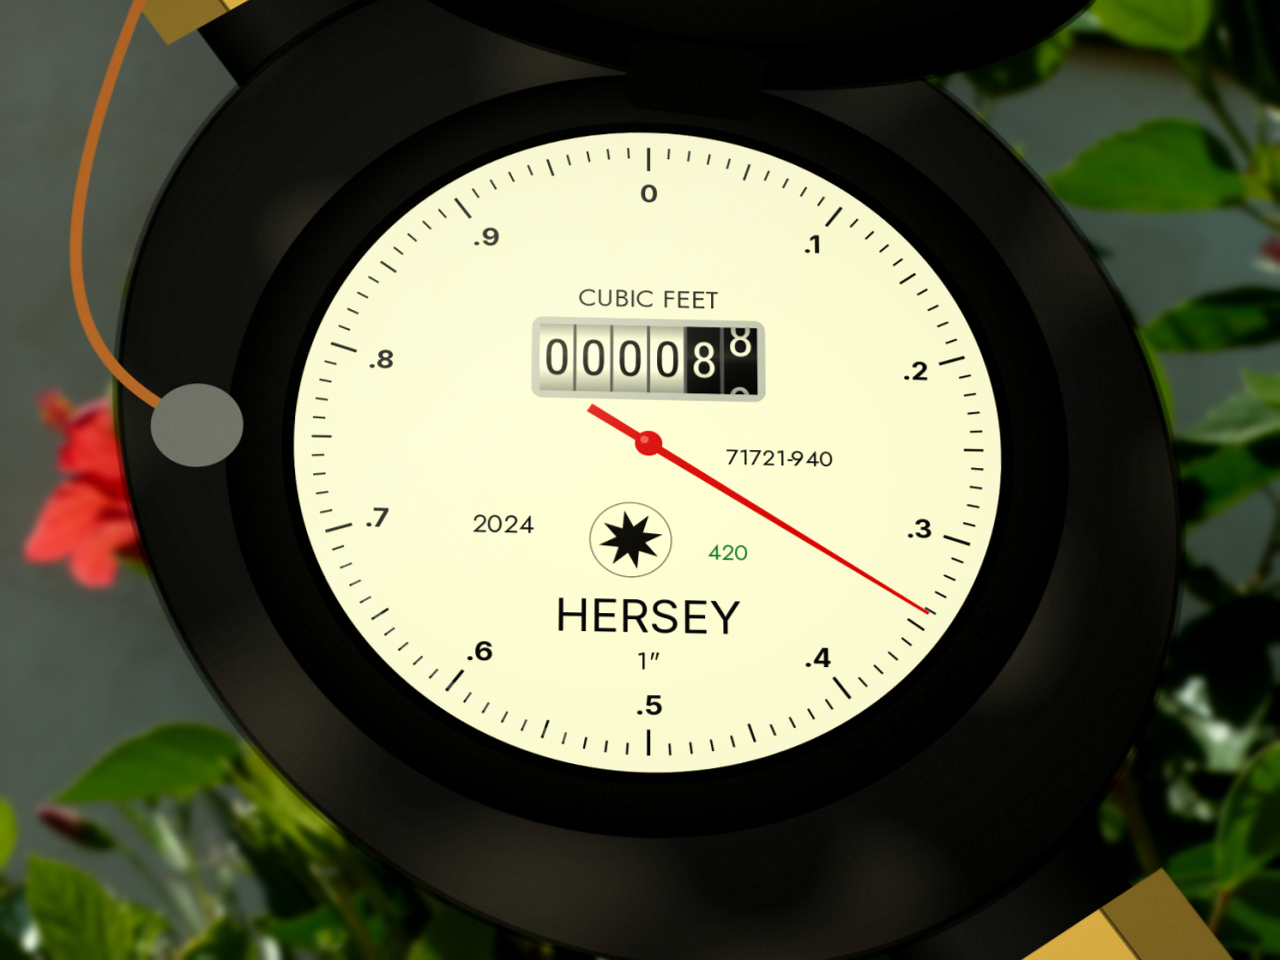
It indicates 88.34 ft³
